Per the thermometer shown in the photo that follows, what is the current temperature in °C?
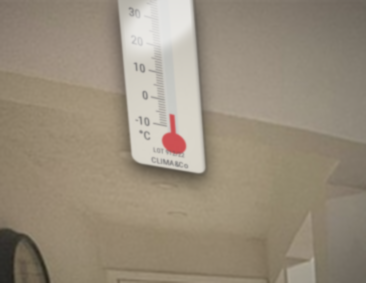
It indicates -5 °C
